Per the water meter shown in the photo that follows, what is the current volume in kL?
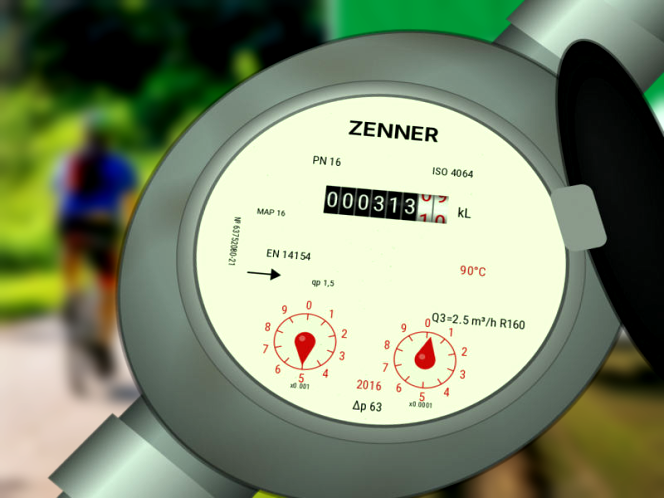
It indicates 313.0950 kL
